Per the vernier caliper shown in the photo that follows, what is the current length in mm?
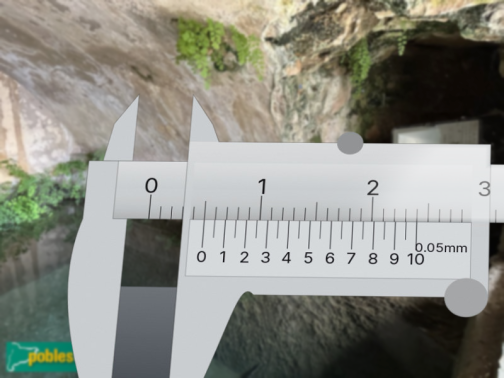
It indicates 5.0 mm
